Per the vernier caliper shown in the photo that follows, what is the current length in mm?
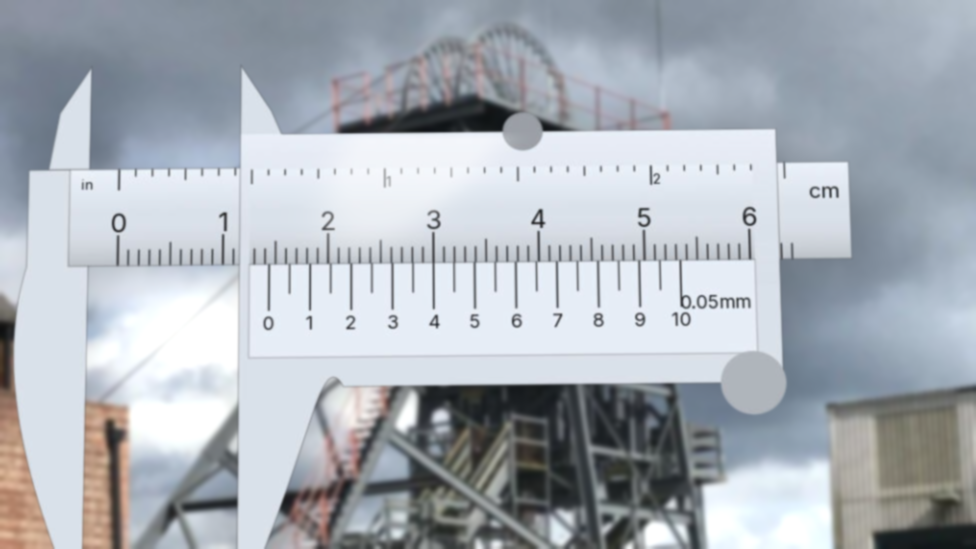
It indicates 14.4 mm
